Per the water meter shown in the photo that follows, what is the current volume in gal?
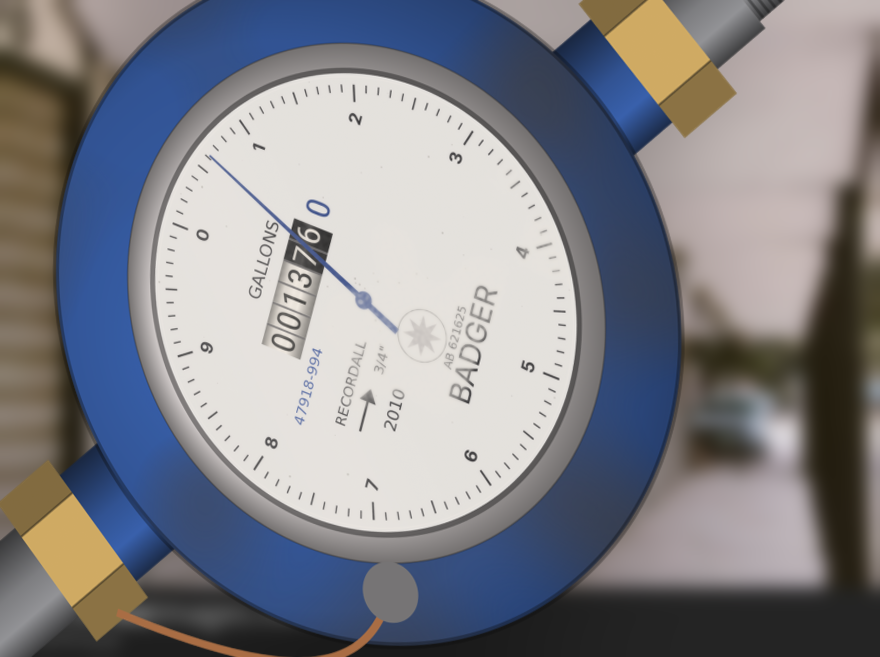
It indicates 13760.6 gal
